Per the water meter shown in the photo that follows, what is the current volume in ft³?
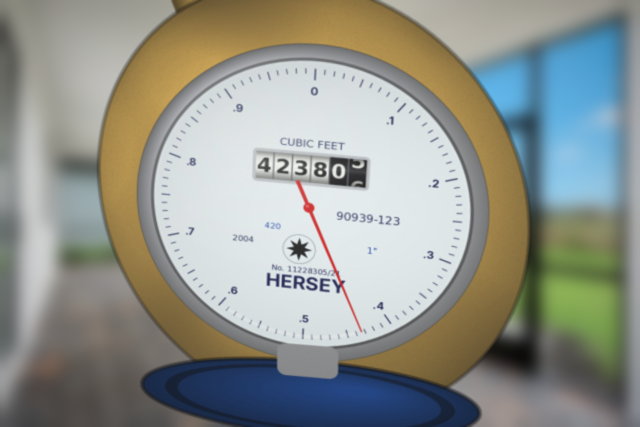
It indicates 423805.43 ft³
